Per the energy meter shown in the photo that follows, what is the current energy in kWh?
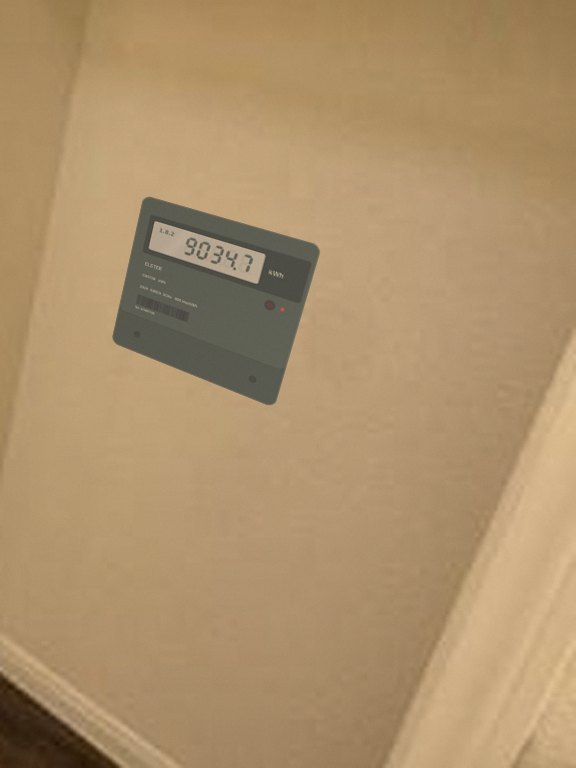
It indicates 9034.7 kWh
